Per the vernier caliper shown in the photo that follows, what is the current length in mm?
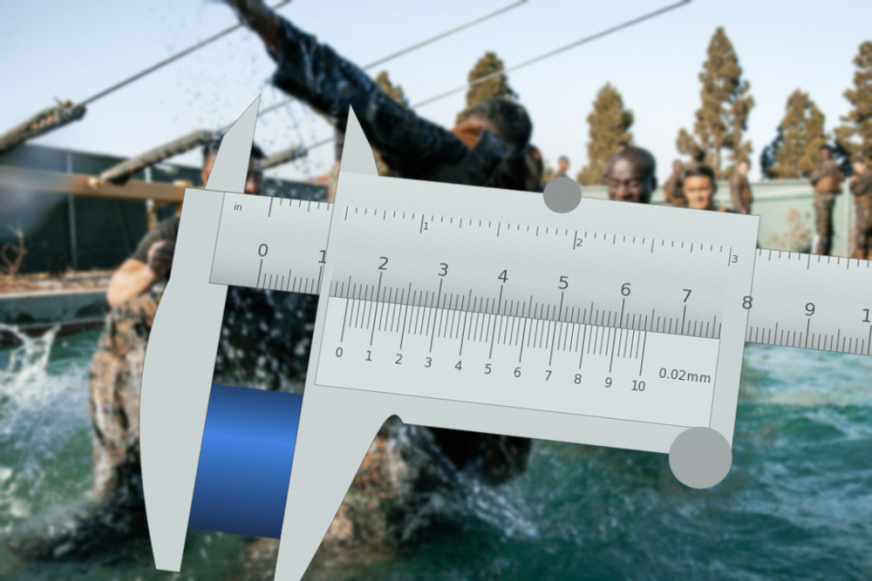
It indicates 15.2 mm
